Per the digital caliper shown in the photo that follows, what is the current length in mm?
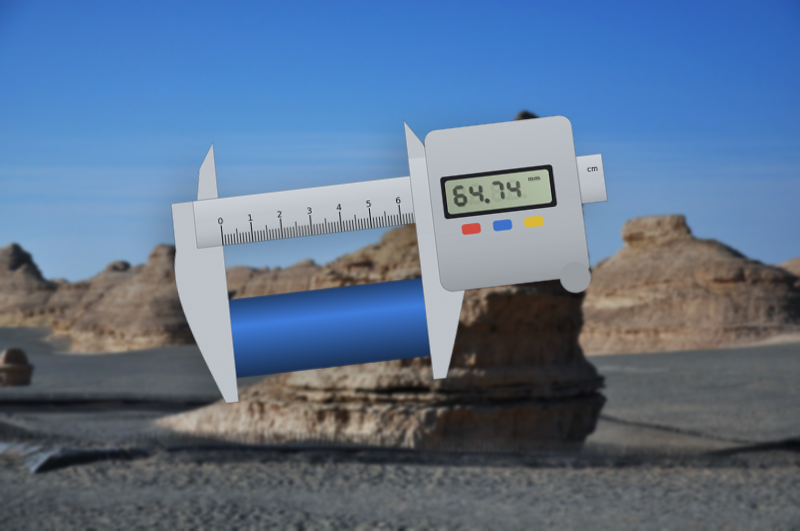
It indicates 64.74 mm
